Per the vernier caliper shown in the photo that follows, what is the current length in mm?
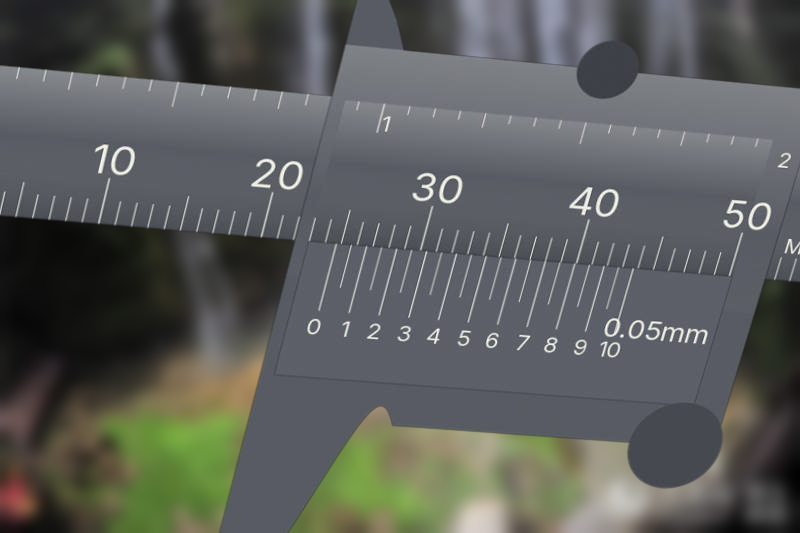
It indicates 24.7 mm
